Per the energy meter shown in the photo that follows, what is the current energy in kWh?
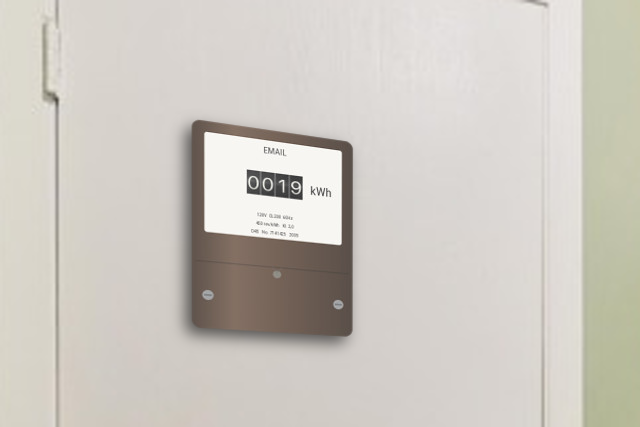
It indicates 19 kWh
